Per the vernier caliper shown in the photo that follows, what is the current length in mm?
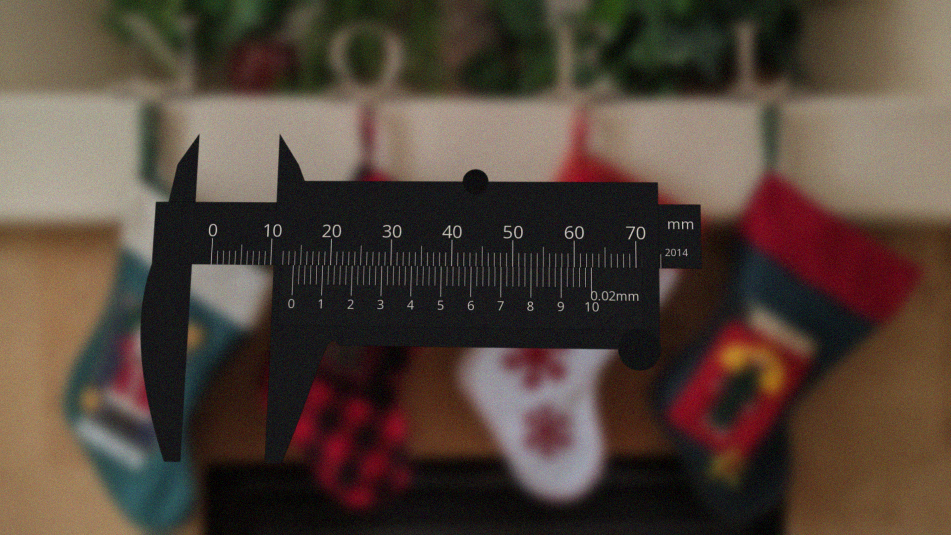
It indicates 13.8 mm
